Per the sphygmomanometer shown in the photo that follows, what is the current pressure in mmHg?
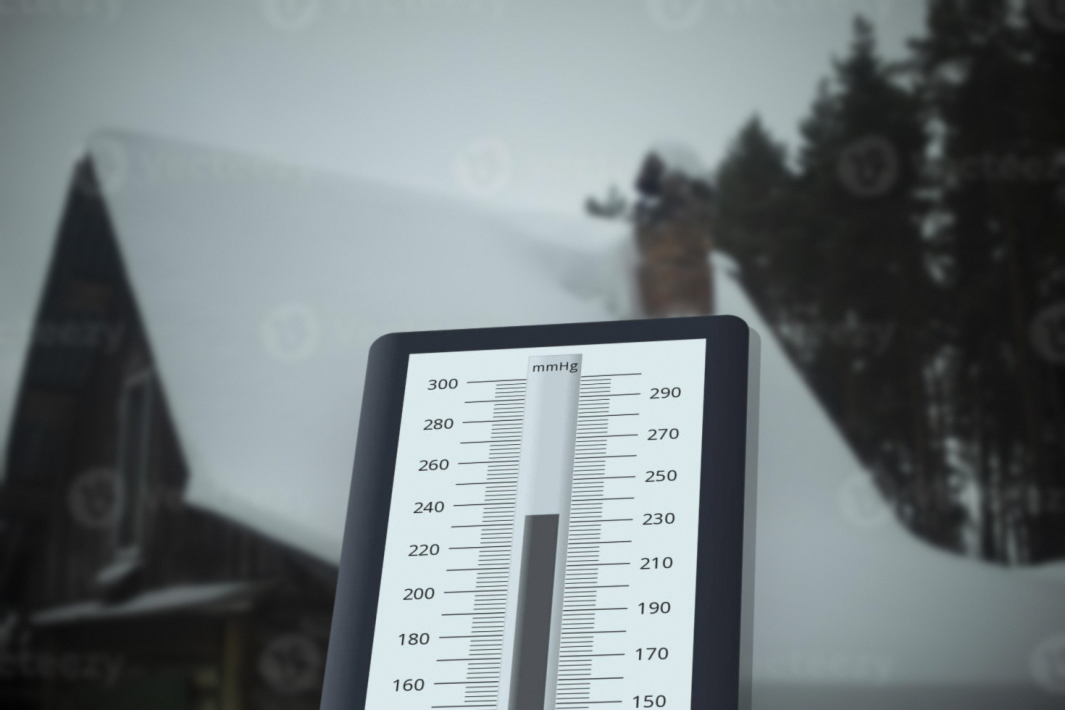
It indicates 234 mmHg
